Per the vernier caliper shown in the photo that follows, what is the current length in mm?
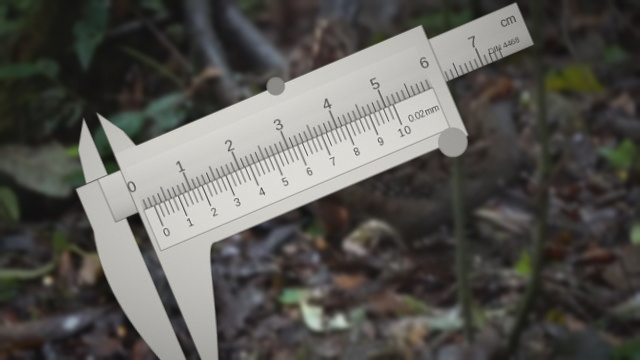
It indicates 2.5 mm
